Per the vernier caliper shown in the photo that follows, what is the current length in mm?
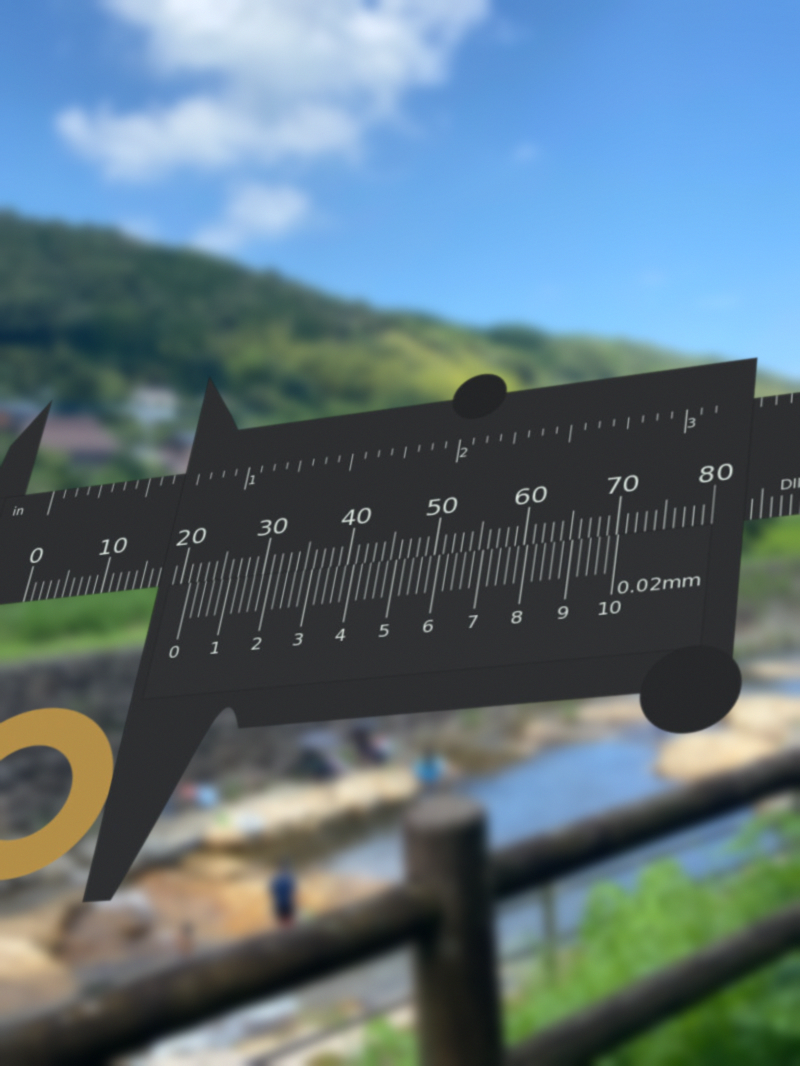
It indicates 21.2 mm
